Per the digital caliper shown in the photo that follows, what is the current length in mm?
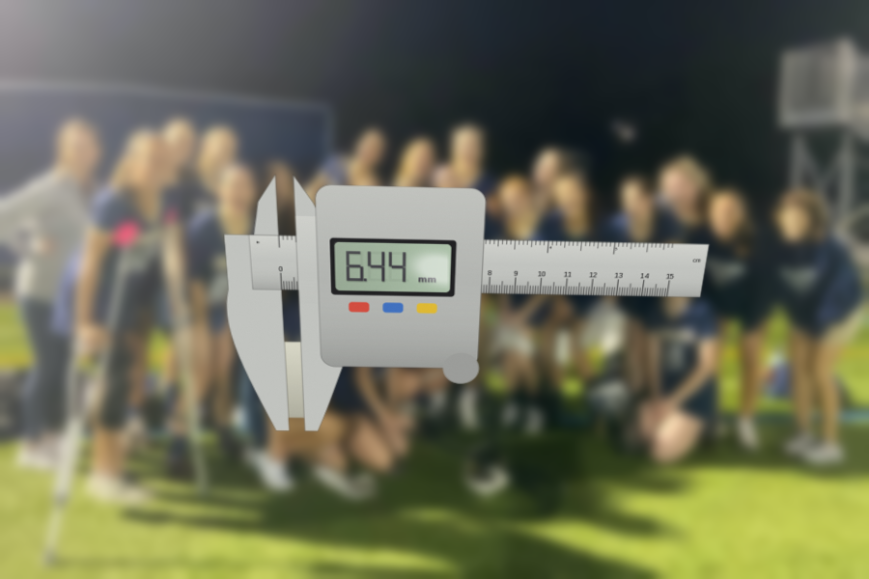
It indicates 6.44 mm
